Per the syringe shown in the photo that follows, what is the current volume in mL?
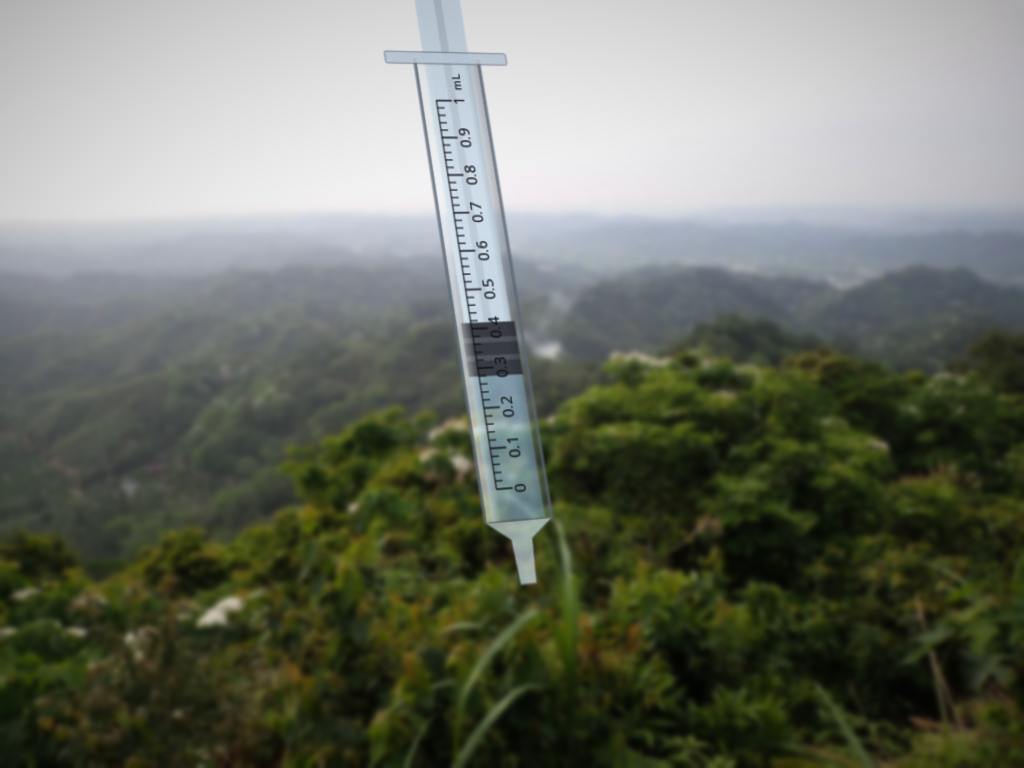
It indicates 0.28 mL
